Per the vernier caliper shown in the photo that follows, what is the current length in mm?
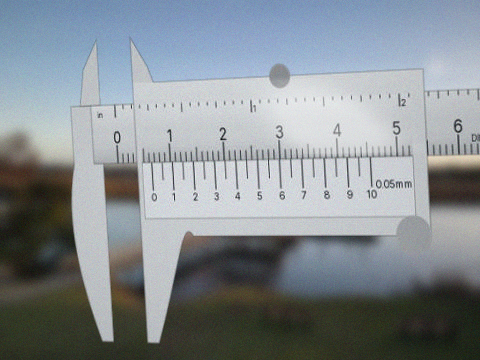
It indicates 6.5 mm
